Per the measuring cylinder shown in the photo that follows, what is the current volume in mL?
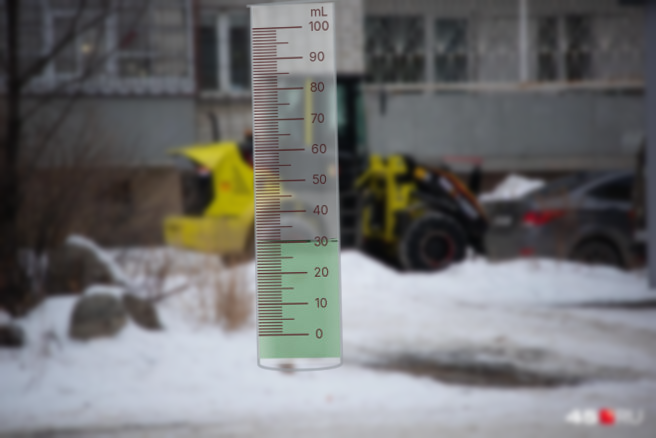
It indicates 30 mL
